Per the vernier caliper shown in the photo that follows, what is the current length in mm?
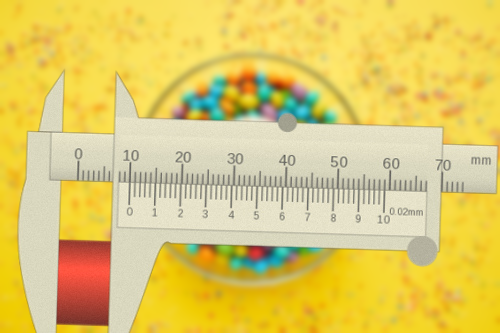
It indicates 10.0 mm
